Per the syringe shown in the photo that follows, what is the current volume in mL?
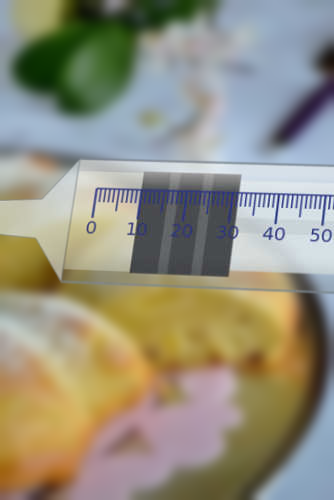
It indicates 10 mL
